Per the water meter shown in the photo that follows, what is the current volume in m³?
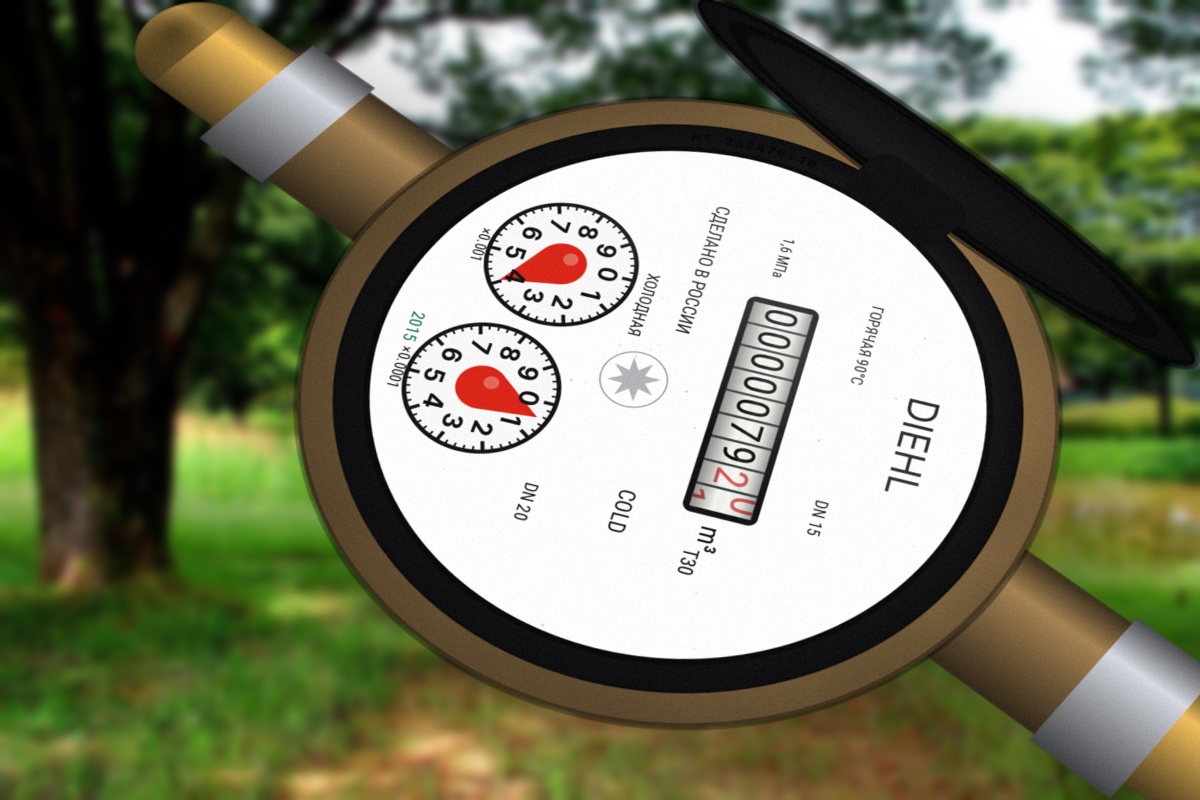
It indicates 79.2040 m³
